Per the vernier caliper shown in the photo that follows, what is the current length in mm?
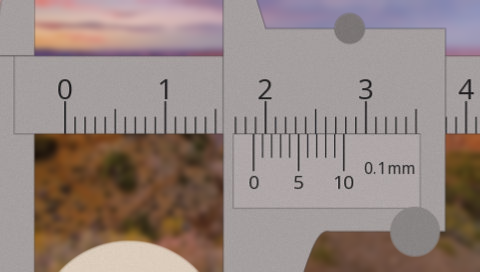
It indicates 18.8 mm
